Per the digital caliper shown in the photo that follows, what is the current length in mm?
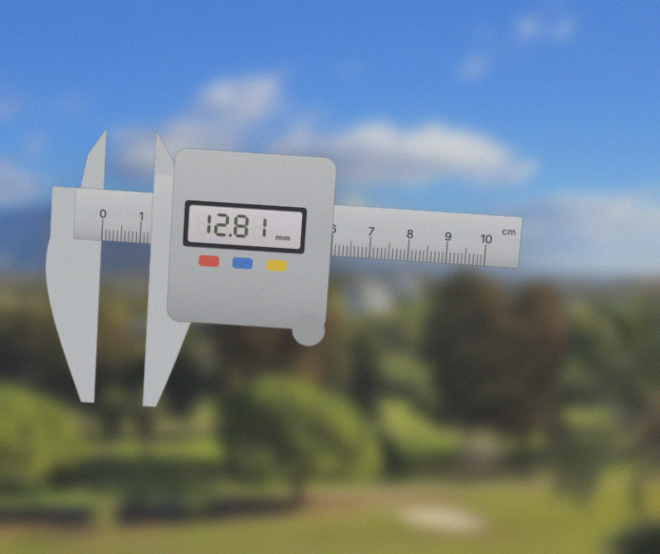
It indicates 12.81 mm
